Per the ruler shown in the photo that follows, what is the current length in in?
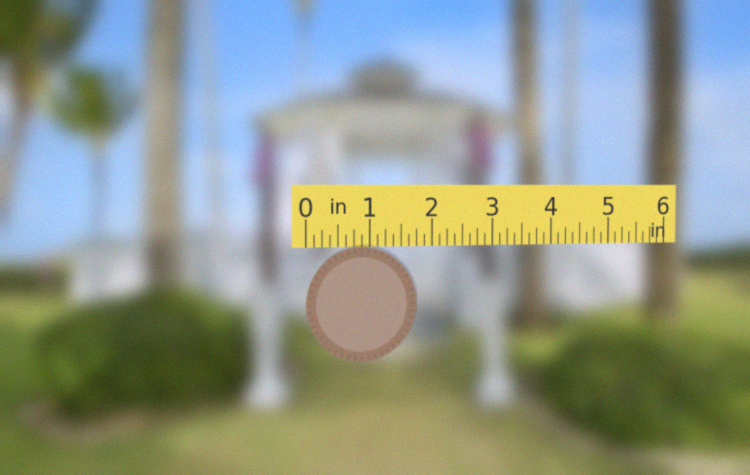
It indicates 1.75 in
